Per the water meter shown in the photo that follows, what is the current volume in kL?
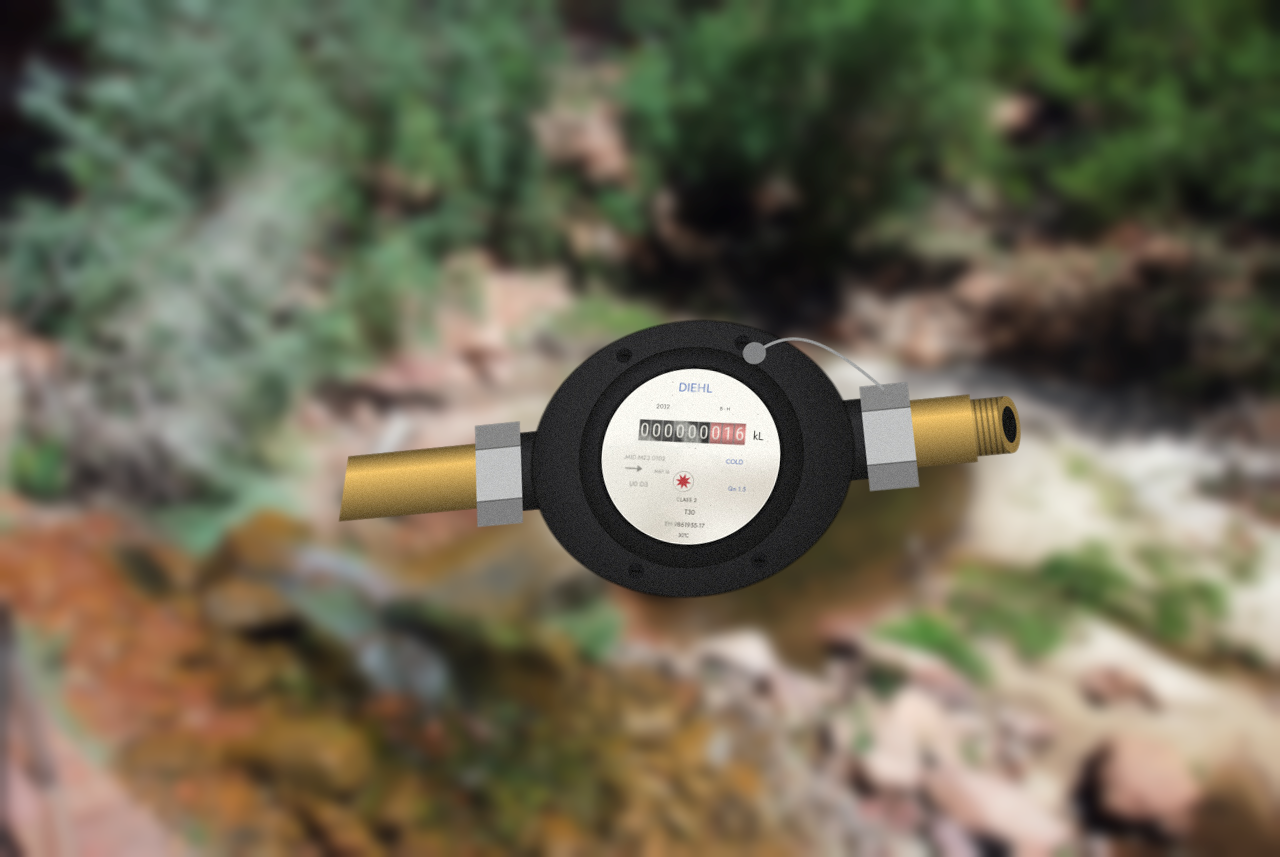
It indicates 0.016 kL
